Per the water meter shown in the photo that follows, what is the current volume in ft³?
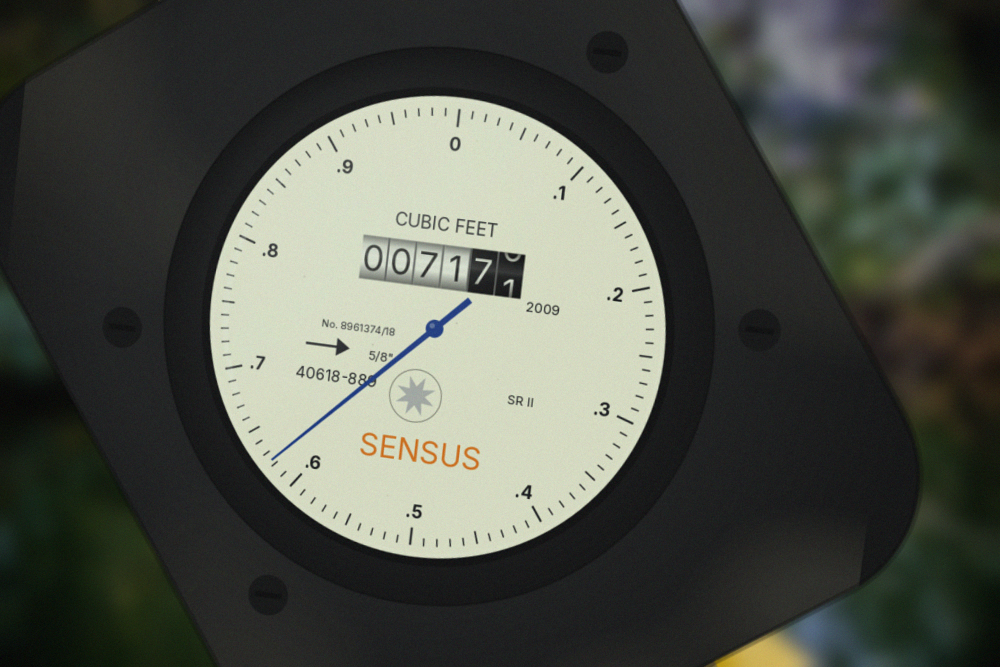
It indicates 7170.62 ft³
